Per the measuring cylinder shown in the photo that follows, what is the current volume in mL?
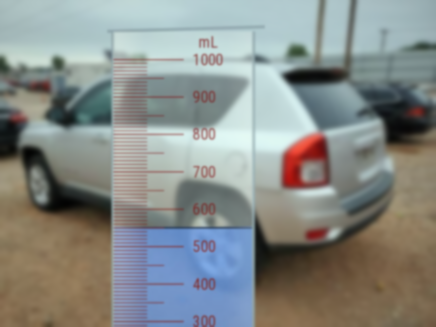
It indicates 550 mL
